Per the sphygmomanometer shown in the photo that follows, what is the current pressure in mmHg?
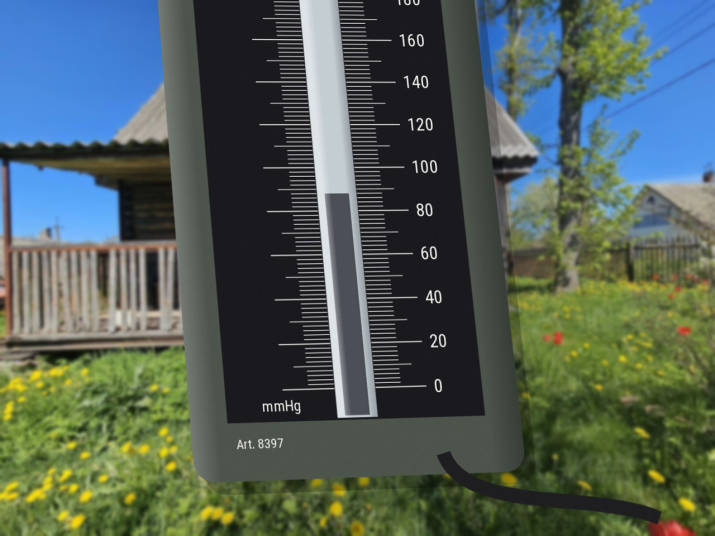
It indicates 88 mmHg
